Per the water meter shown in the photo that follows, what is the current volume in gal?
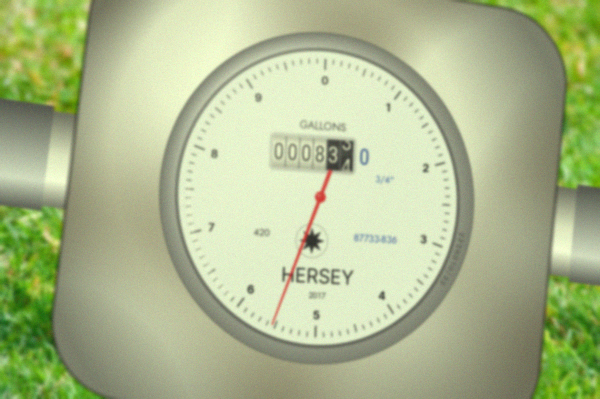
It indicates 8335.5 gal
